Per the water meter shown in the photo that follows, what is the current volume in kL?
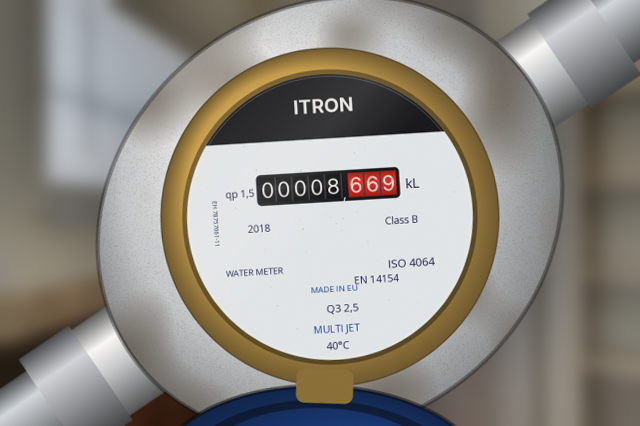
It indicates 8.669 kL
